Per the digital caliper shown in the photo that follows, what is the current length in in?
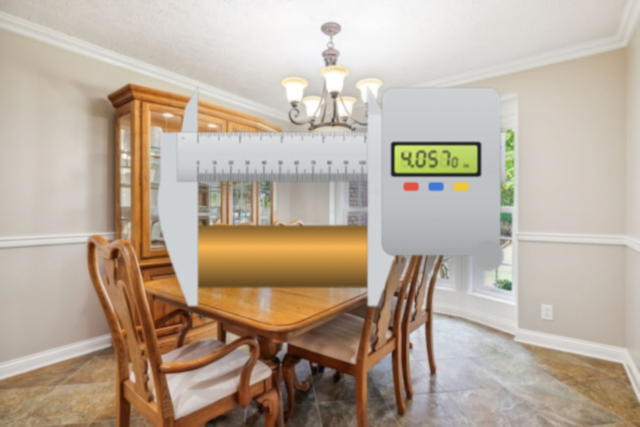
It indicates 4.0570 in
